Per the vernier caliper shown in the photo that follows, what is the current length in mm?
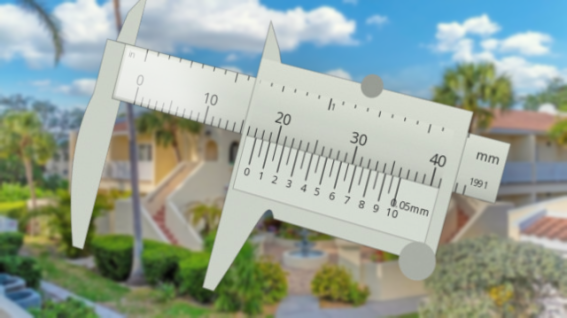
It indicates 17.2 mm
